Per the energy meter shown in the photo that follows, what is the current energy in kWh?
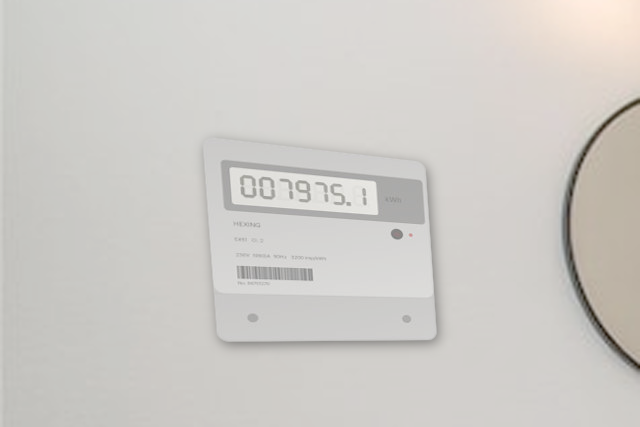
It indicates 7975.1 kWh
